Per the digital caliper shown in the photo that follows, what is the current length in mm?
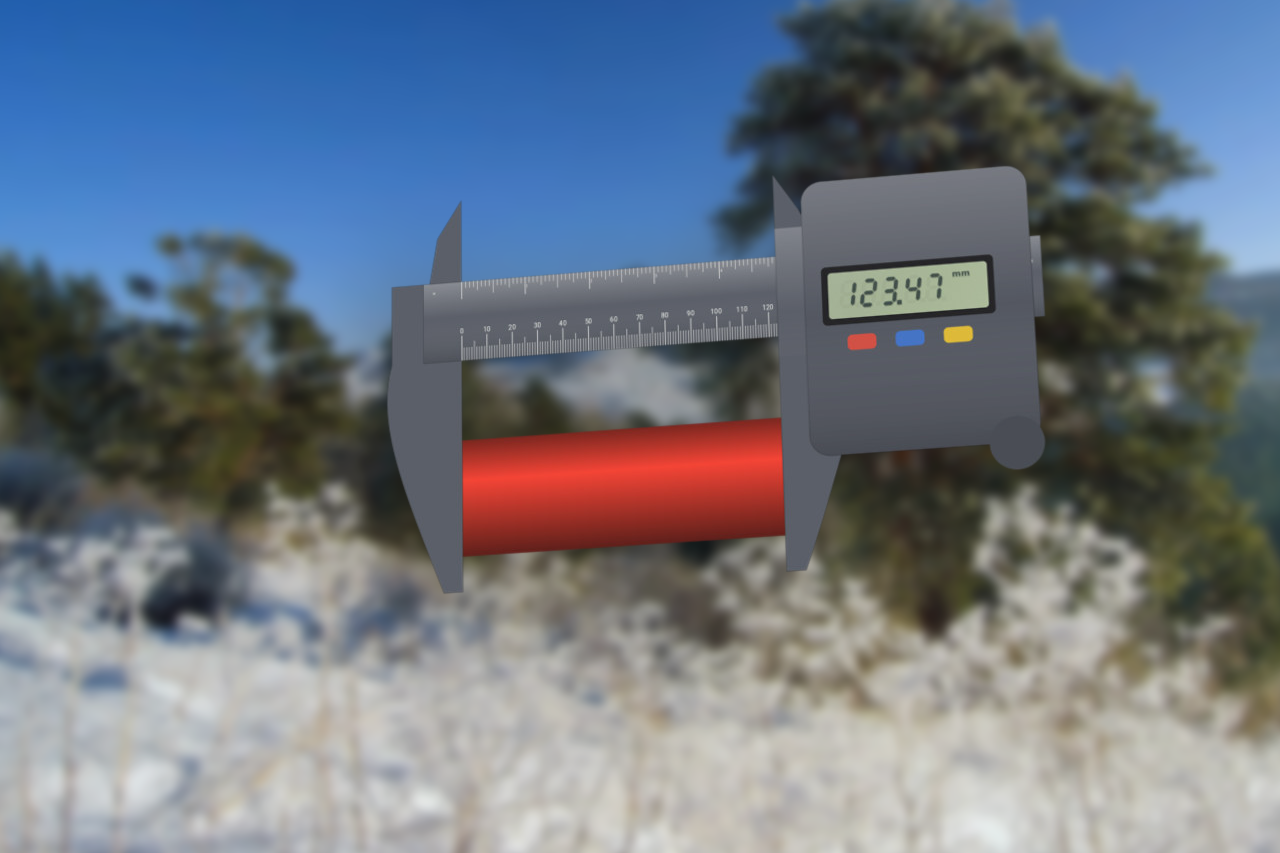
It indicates 123.47 mm
